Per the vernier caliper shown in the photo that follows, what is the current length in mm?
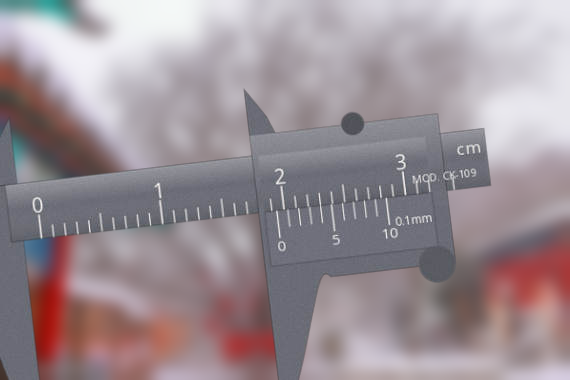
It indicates 19.4 mm
